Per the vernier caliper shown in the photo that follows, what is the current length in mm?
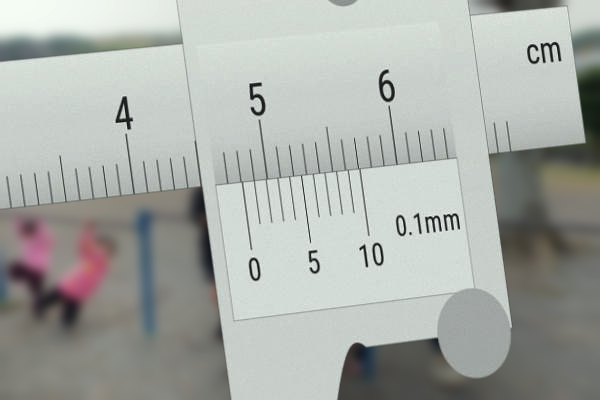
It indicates 48.1 mm
